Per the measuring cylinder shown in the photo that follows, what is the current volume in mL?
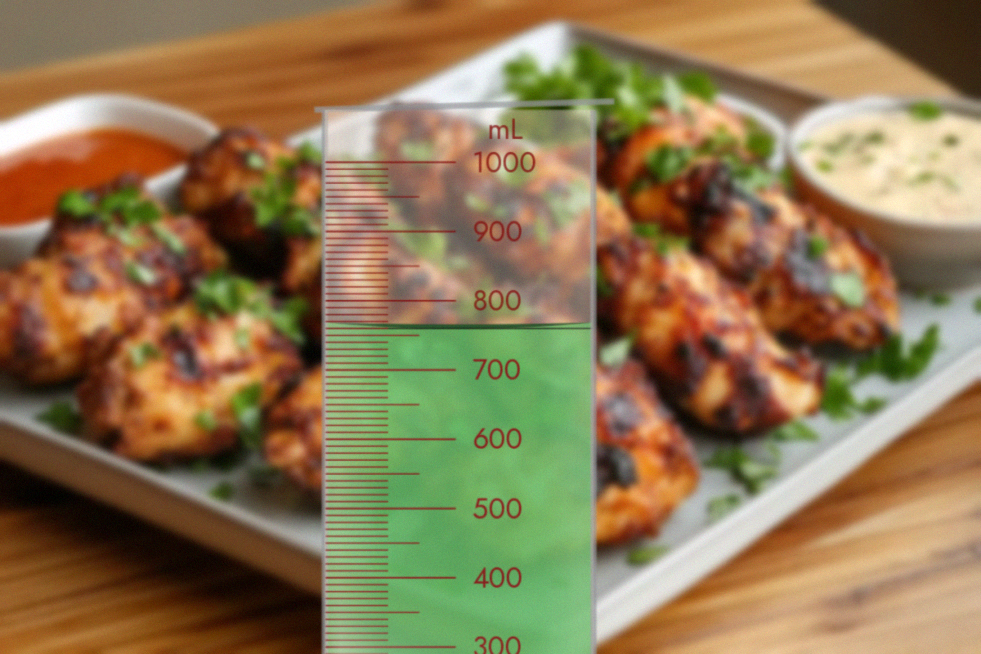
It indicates 760 mL
